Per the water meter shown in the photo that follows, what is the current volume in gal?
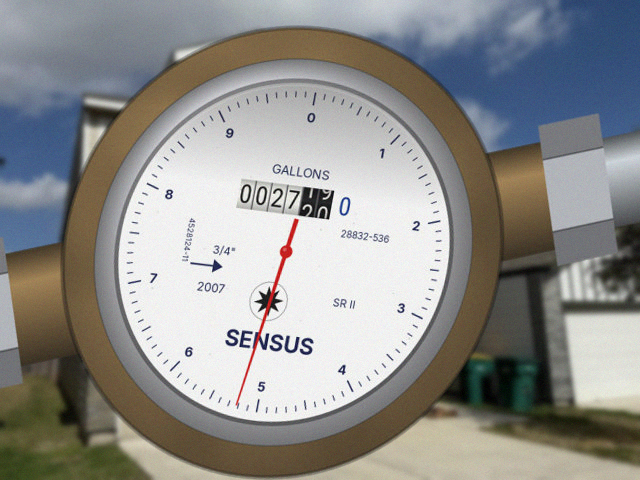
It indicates 27195.2 gal
